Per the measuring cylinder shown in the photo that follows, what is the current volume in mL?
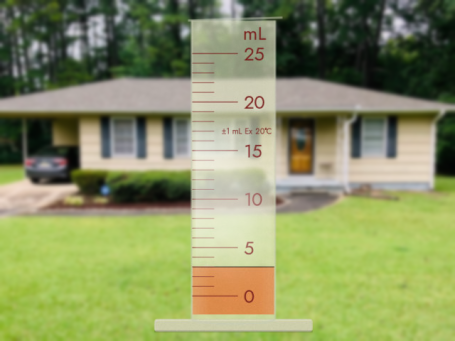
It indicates 3 mL
